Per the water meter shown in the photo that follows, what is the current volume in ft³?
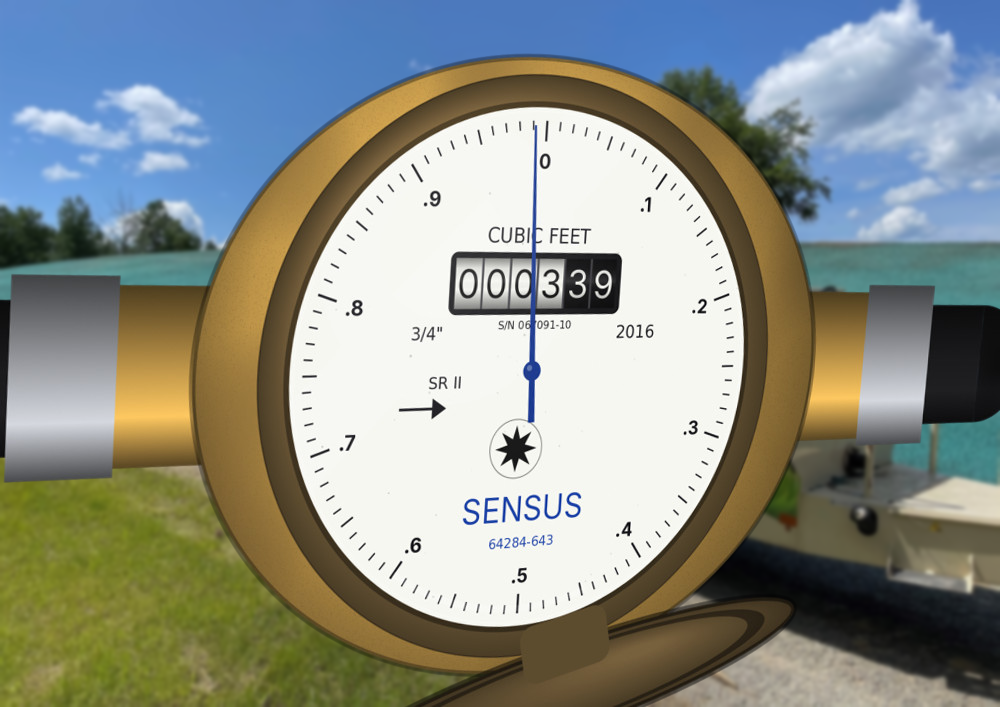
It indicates 338.99 ft³
